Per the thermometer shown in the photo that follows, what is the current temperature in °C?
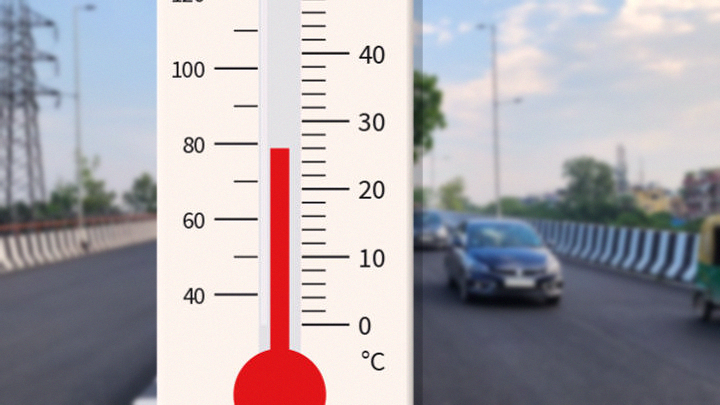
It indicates 26 °C
